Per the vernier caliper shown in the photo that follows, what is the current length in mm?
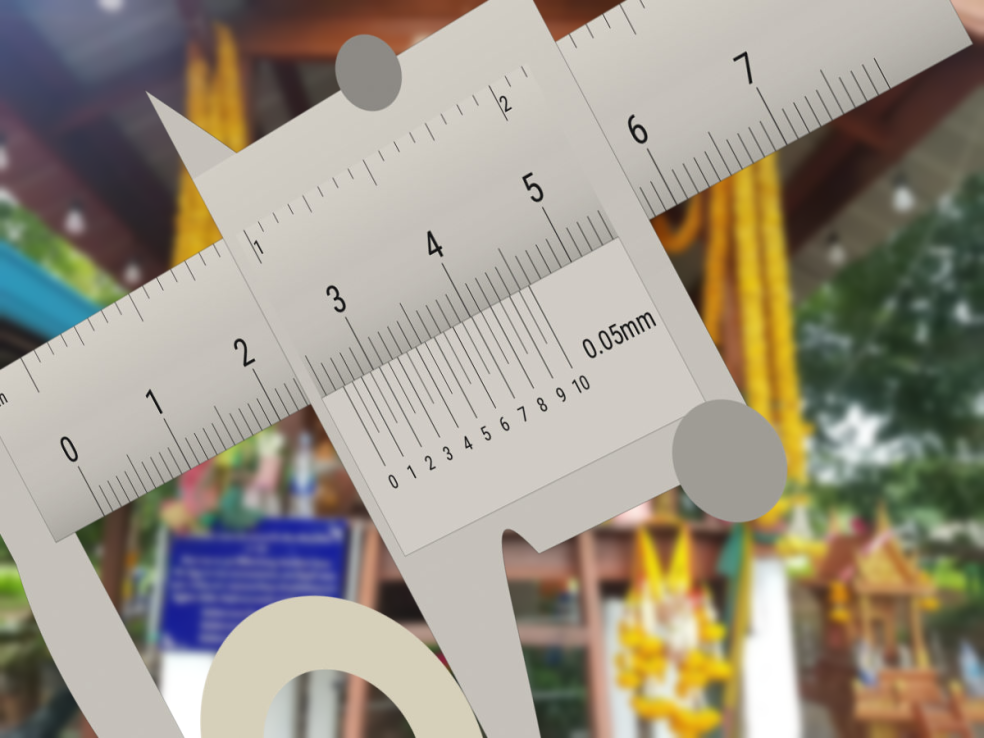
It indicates 26.8 mm
